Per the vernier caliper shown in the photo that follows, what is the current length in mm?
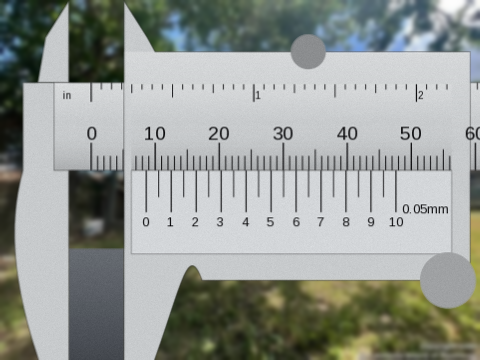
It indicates 8.6 mm
